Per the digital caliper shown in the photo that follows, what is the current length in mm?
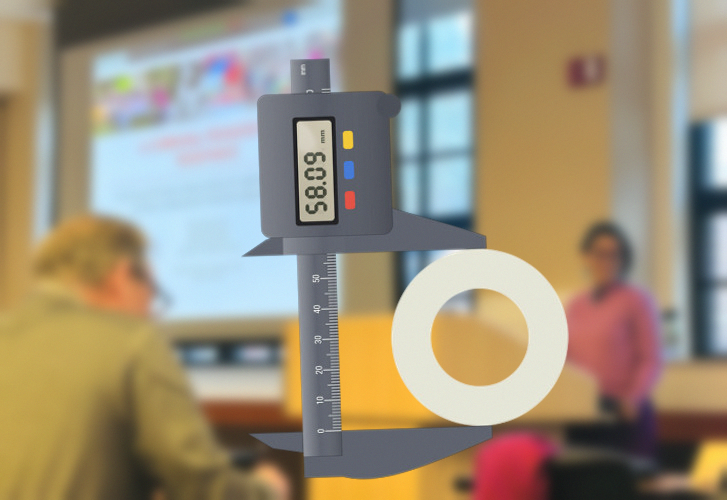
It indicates 58.09 mm
